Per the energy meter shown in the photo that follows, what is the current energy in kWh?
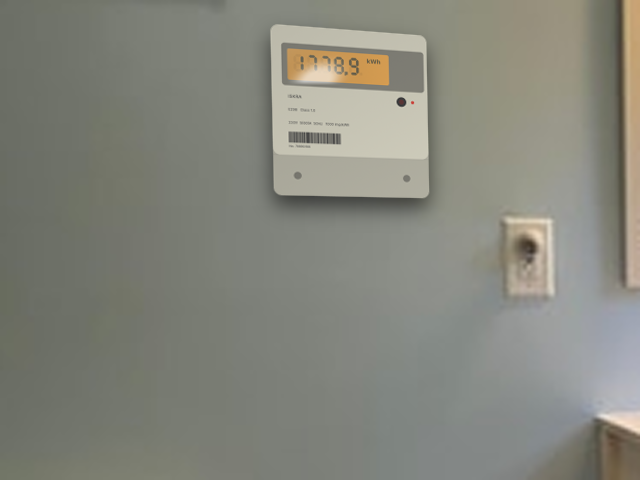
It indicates 1778.9 kWh
